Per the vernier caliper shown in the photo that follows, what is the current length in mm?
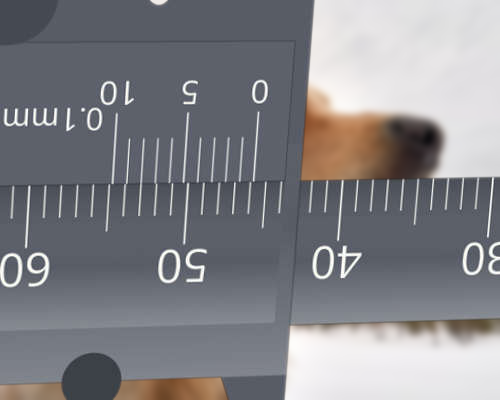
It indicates 45.8 mm
